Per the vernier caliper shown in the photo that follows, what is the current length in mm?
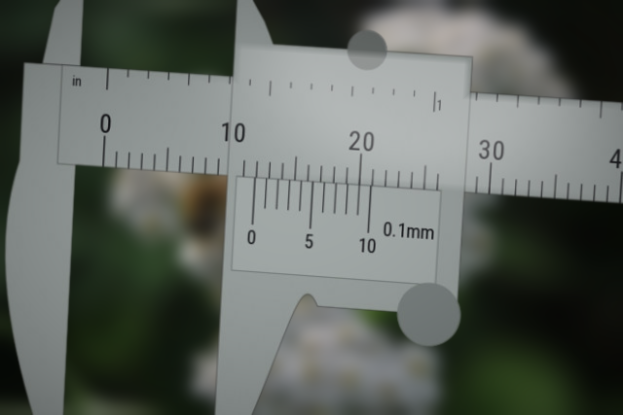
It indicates 11.9 mm
